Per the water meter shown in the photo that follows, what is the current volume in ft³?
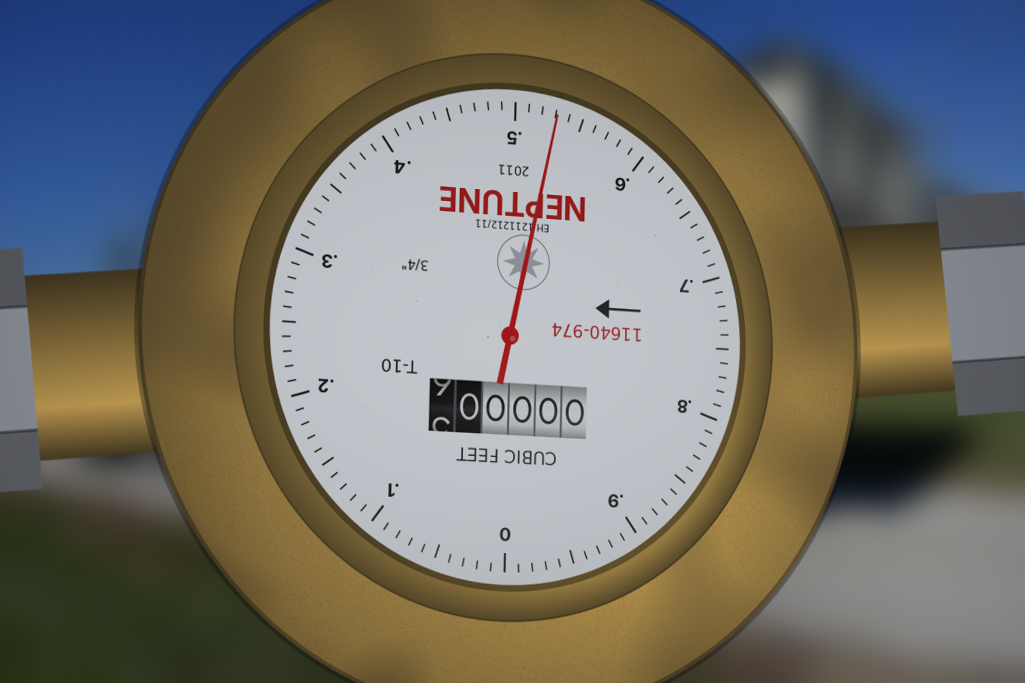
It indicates 5.53 ft³
